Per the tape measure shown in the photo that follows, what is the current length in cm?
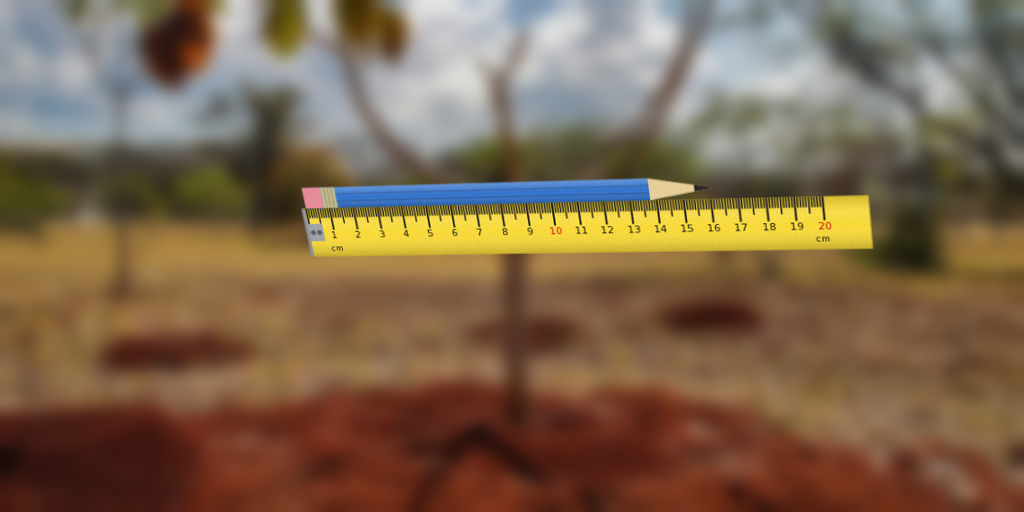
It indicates 16 cm
